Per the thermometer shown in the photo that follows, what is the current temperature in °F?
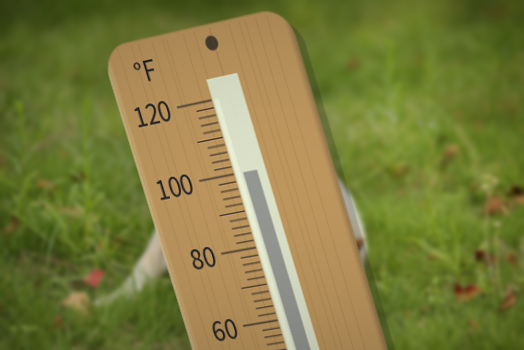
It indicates 100 °F
